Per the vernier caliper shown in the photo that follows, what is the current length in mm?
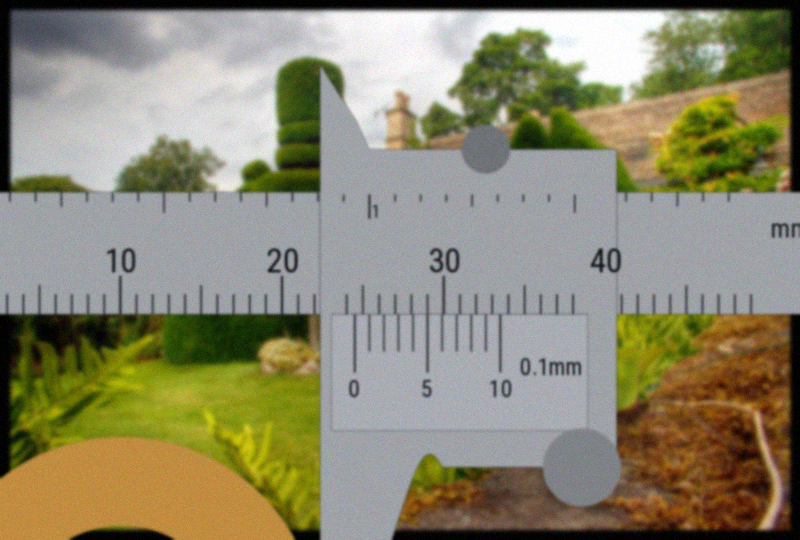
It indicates 24.5 mm
